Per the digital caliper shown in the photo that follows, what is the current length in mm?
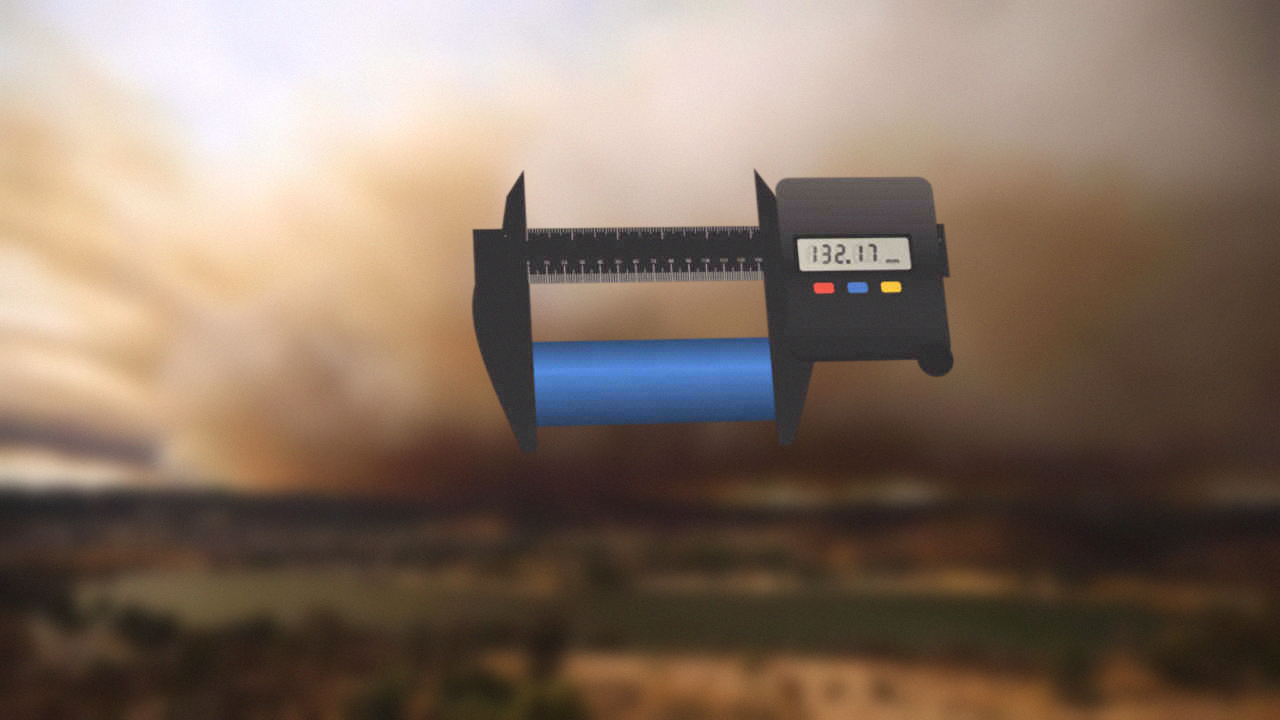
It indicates 132.17 mm
